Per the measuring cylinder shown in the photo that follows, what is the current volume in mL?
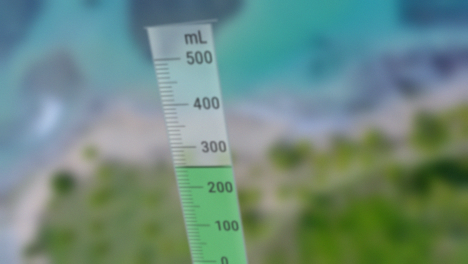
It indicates 250 mL
